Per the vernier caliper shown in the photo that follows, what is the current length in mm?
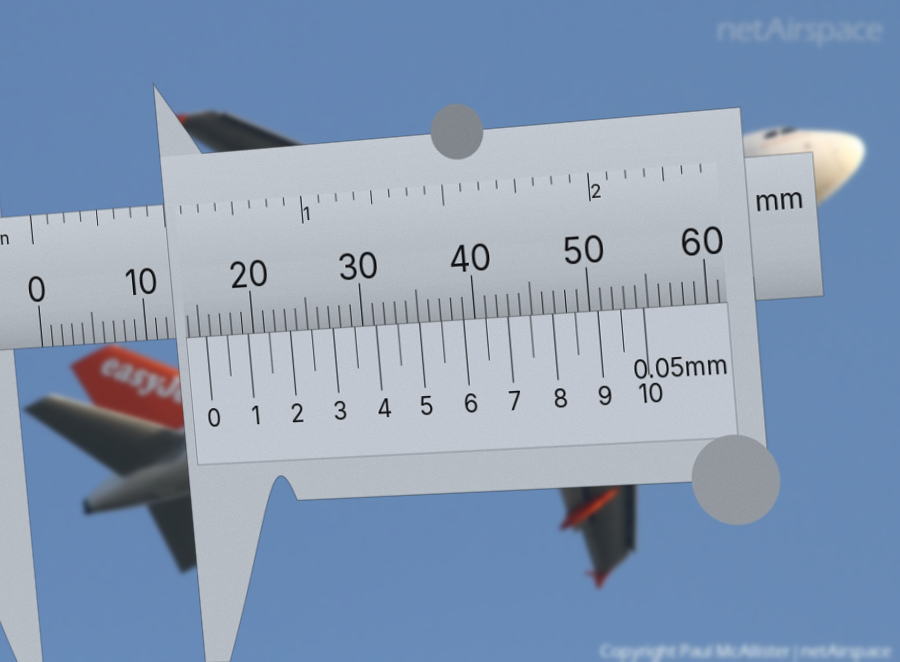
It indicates 15.6 mm
